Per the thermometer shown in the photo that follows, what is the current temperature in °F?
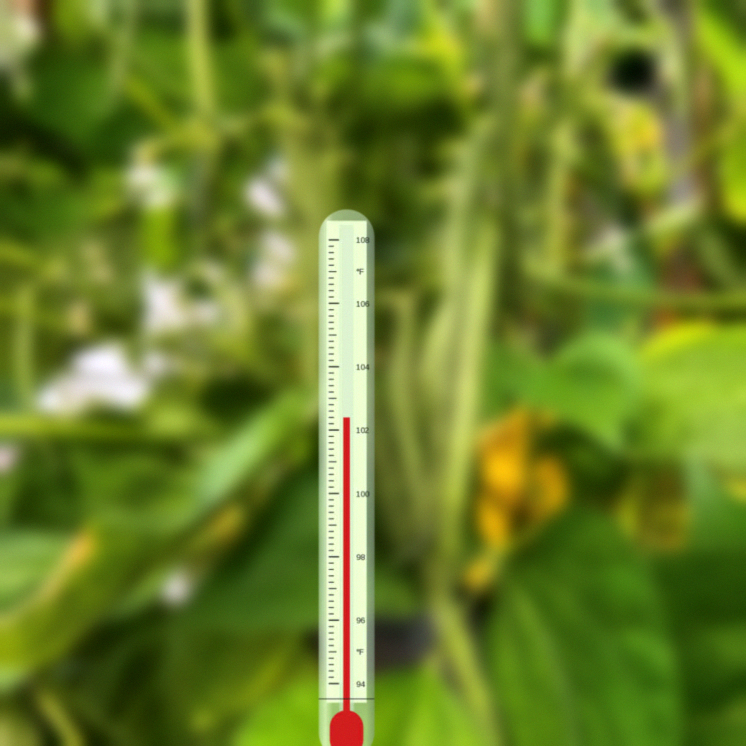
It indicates 102.4 °F
